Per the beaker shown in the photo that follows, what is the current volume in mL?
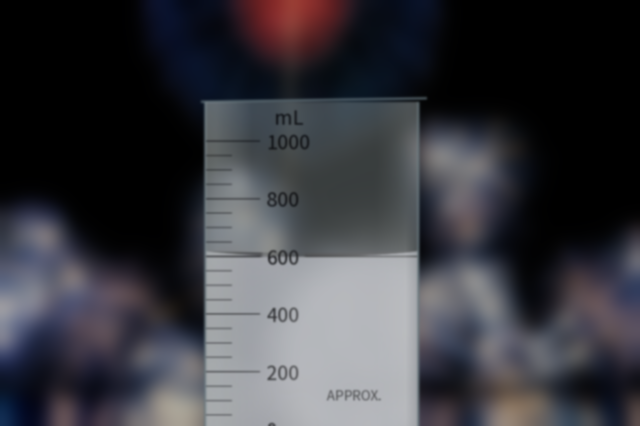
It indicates 600 mL
